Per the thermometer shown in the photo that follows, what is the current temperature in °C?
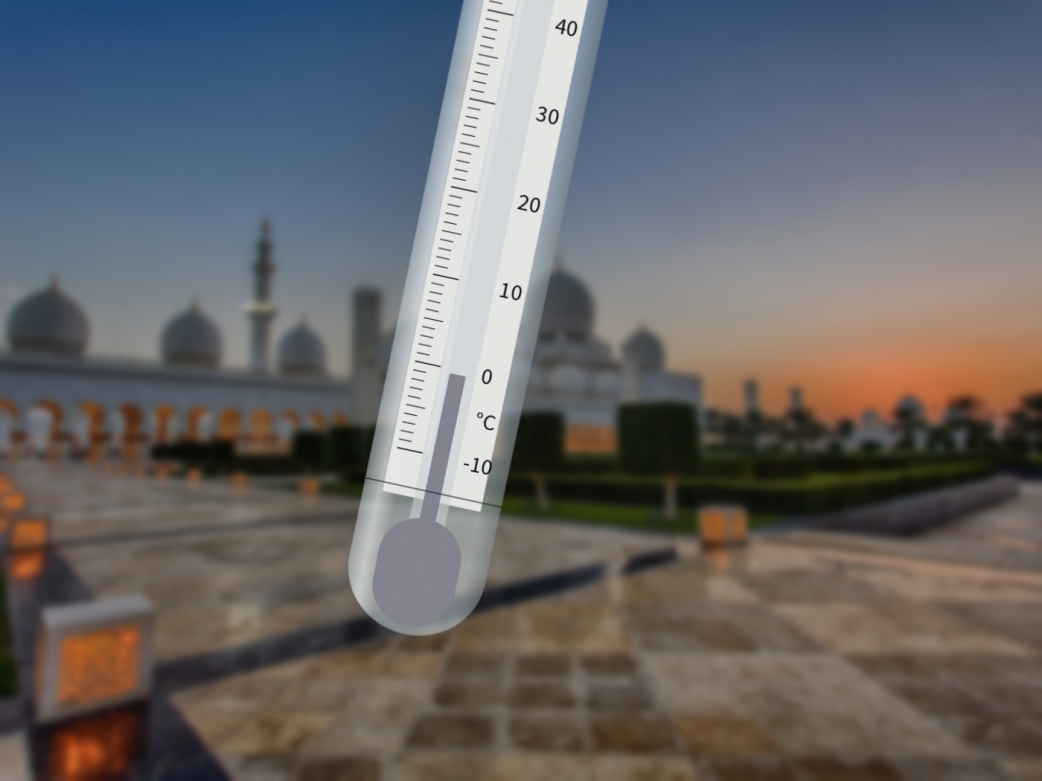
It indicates -0.5 °C
